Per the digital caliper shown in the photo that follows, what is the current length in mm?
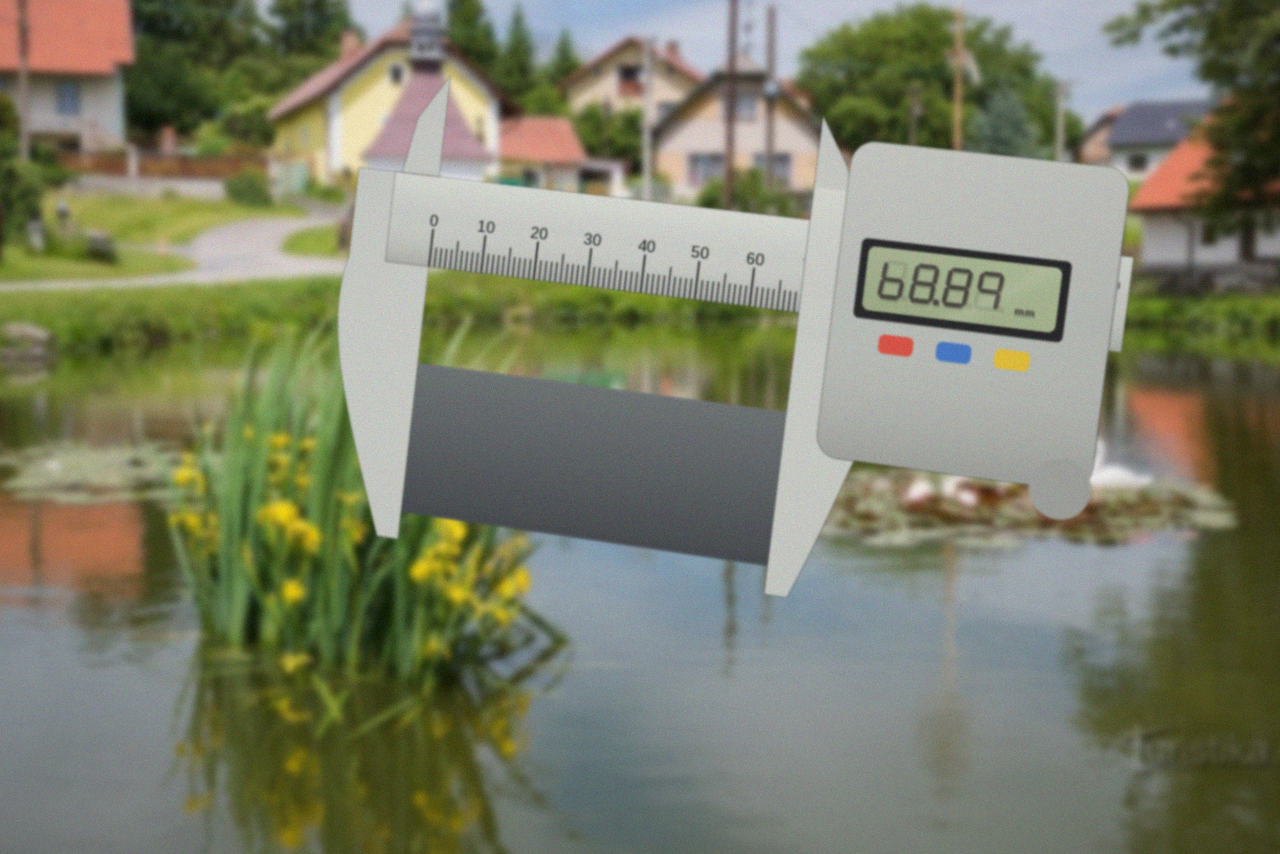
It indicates 68.89 mm
